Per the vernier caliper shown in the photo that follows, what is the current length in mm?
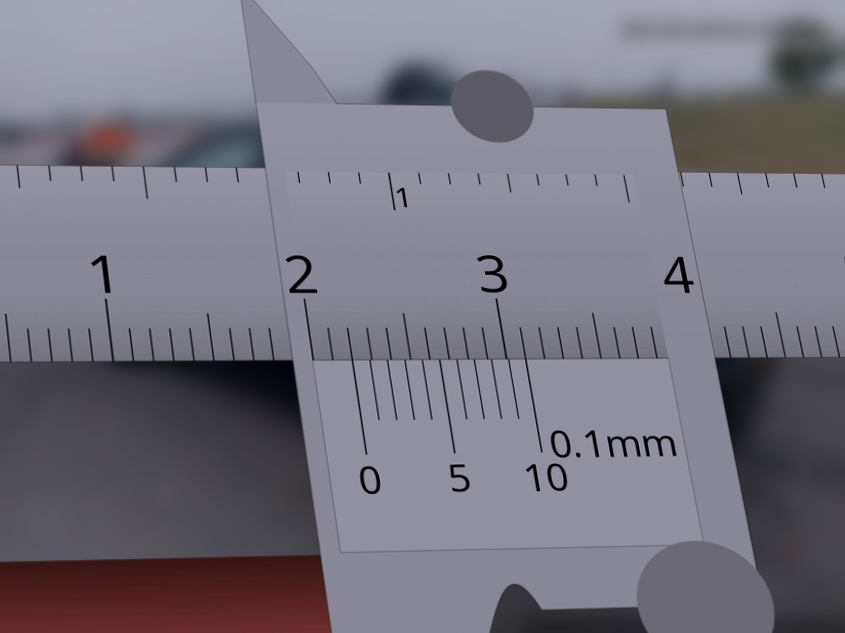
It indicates 22.0 mm
